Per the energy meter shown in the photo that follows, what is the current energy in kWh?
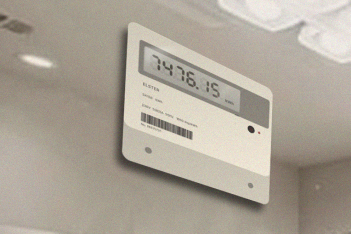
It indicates 7476.15 kWh
